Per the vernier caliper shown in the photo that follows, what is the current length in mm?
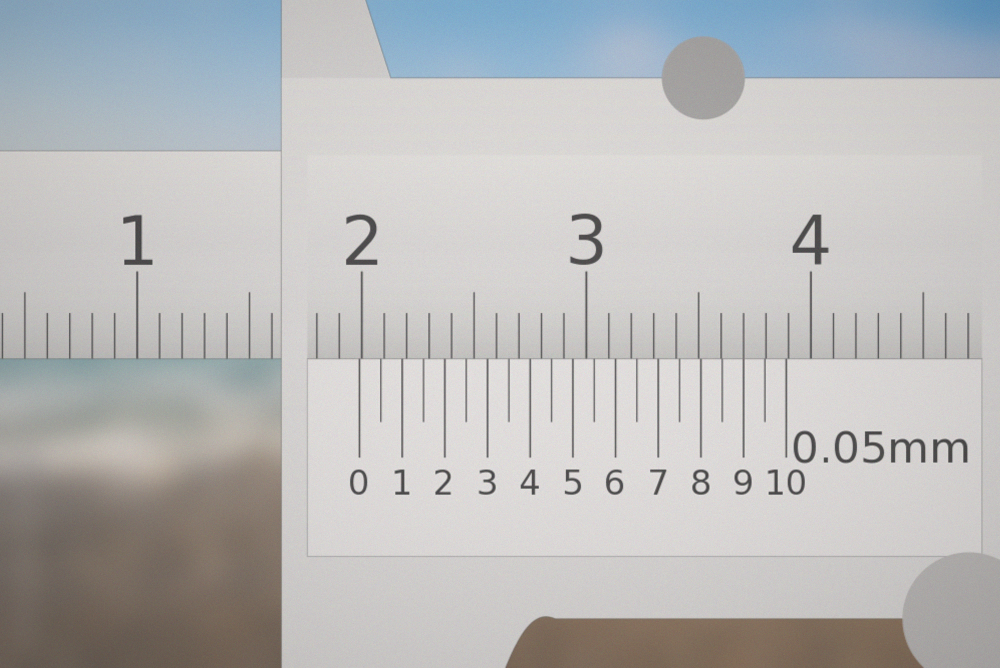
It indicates 19.9 mm
